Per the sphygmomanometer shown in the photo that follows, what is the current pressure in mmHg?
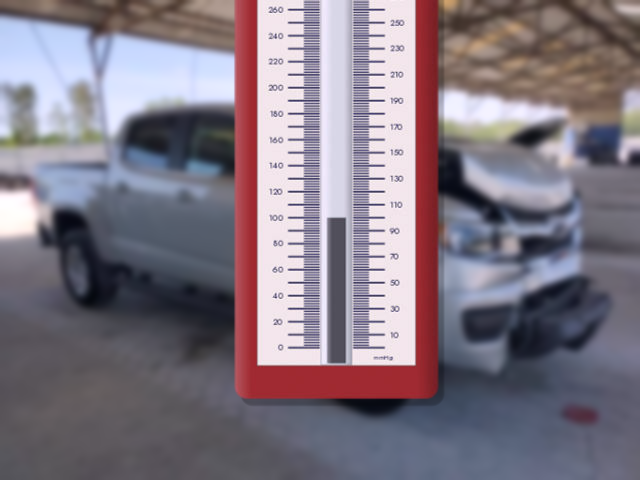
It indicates 100 mmHg
